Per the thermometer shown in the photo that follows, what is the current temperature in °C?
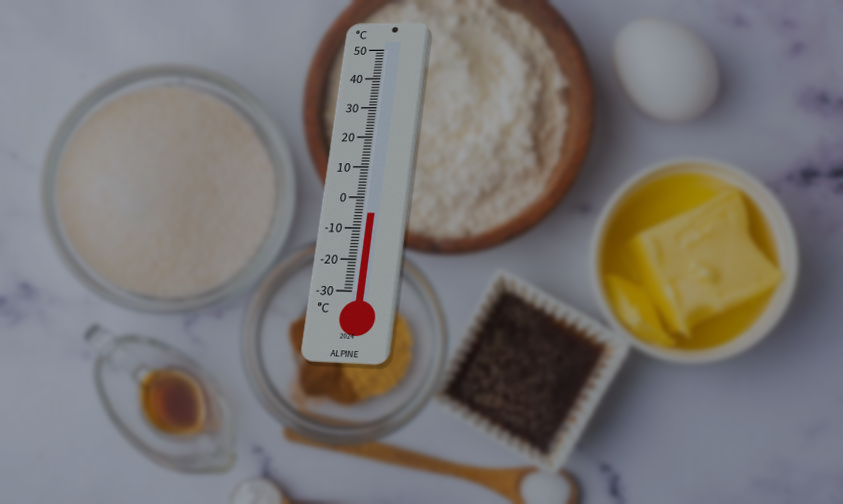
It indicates -5 °C
